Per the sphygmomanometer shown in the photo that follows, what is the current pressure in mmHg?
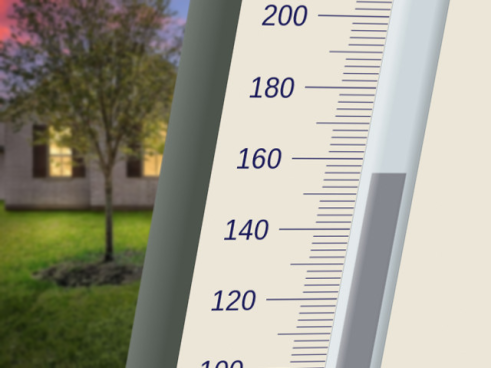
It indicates 156 mmHg
